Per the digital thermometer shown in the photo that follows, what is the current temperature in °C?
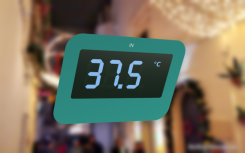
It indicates 37.5 °C
